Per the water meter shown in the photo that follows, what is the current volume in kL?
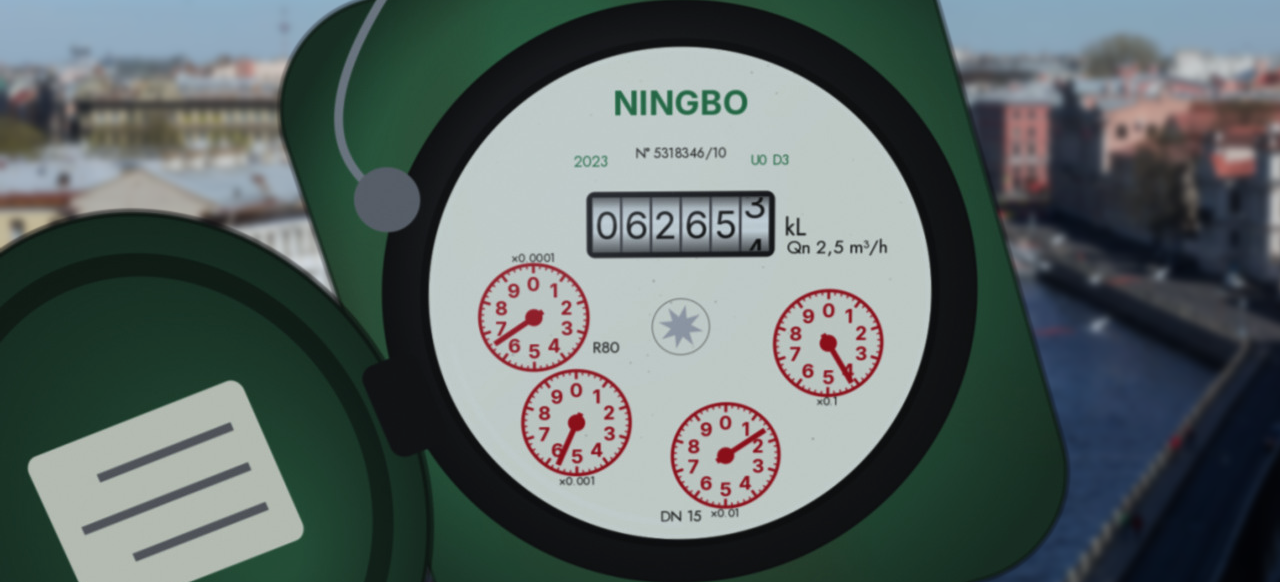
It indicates 62653.4156 kL
